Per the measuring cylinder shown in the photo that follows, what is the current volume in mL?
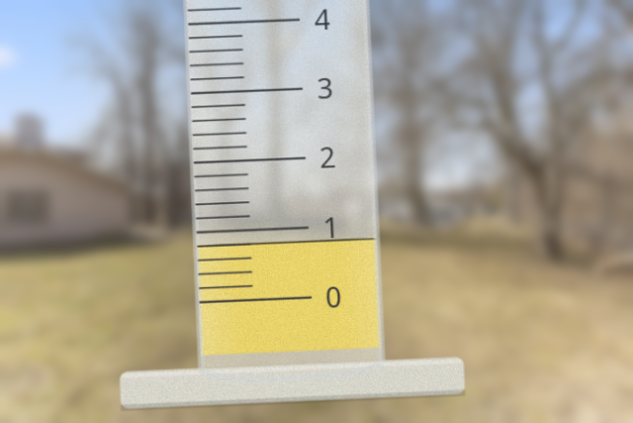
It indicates 0.8 mL
